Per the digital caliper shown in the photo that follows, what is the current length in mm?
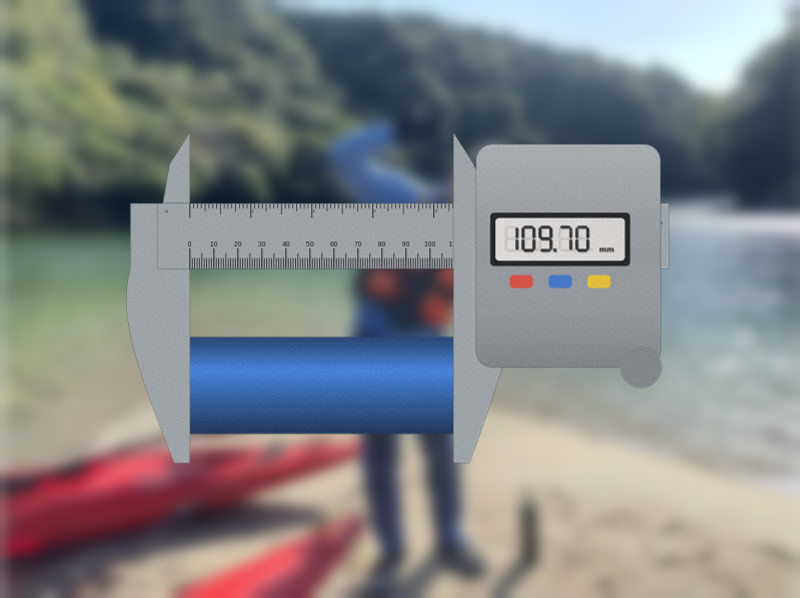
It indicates 109.70 mm
